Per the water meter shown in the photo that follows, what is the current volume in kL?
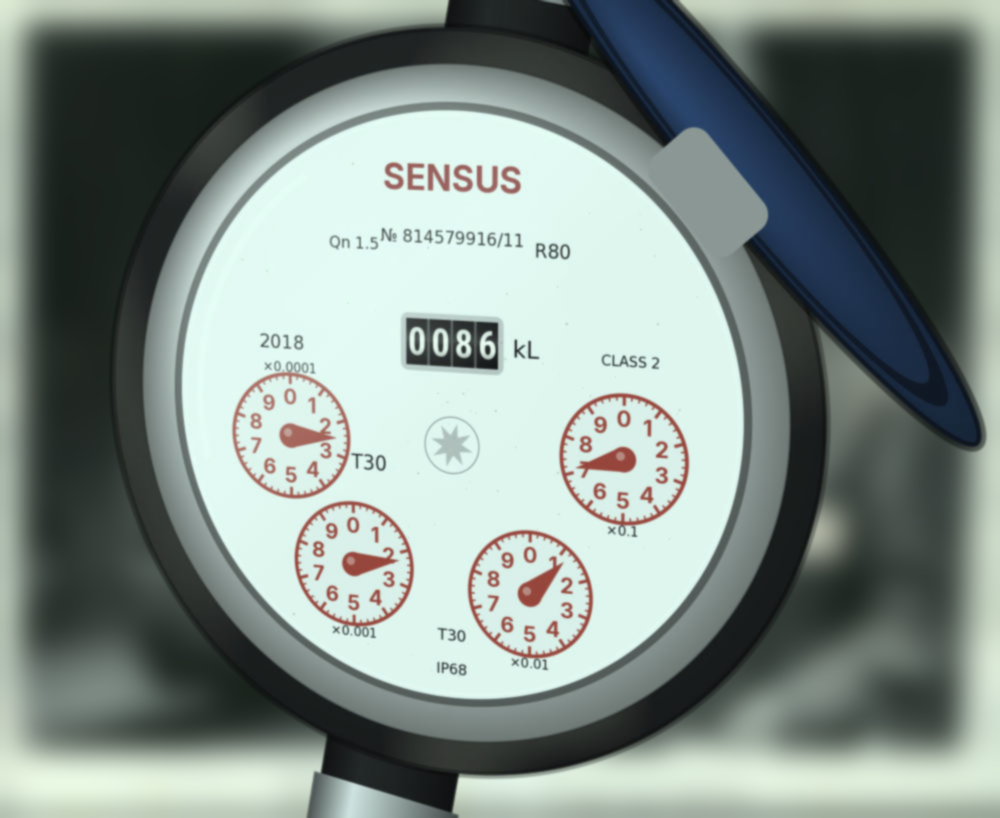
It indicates 86.7122 kL
